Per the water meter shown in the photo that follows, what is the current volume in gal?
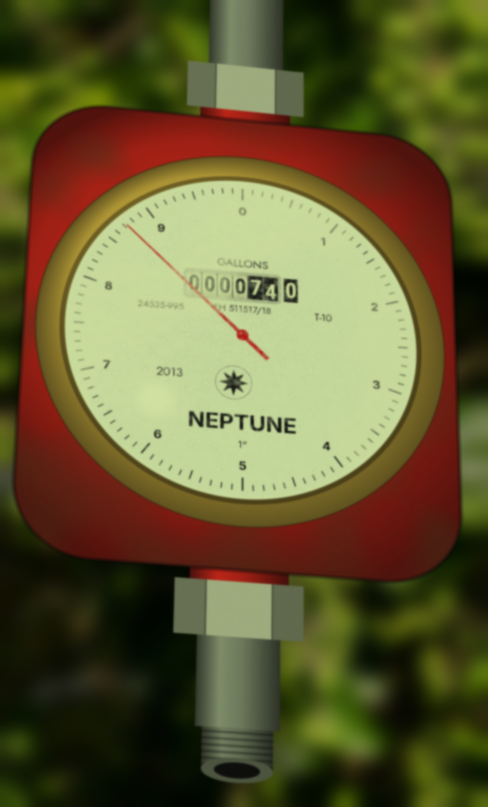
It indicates 738.7 gal
